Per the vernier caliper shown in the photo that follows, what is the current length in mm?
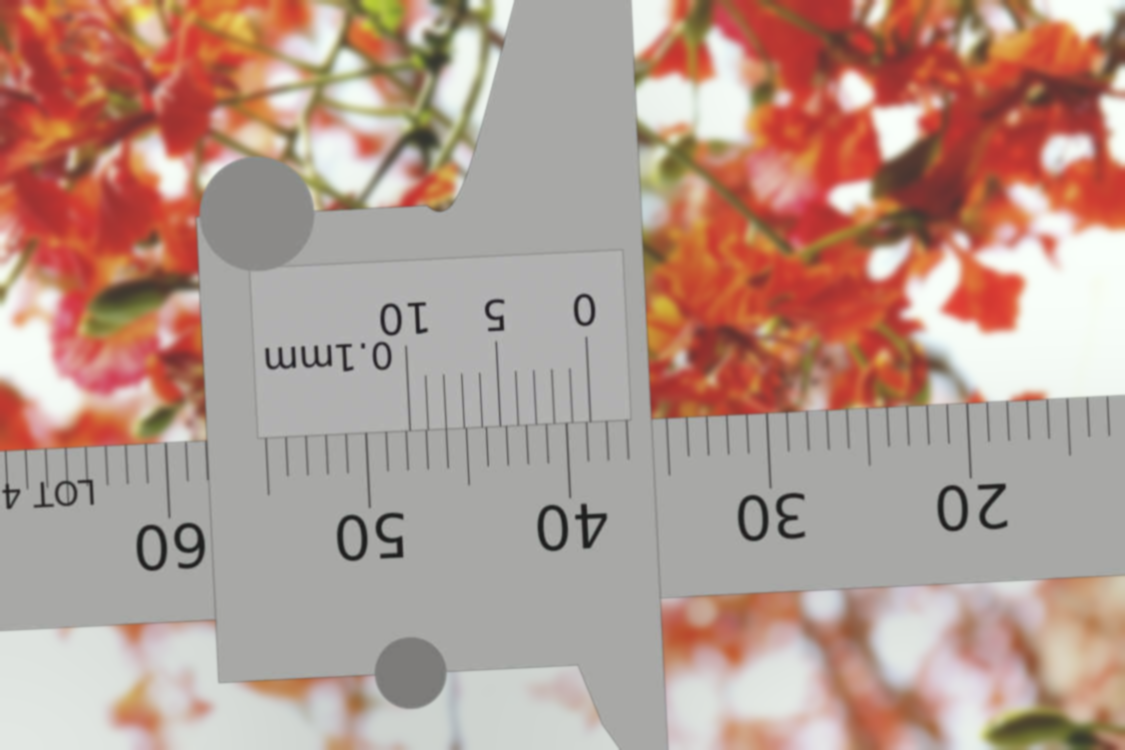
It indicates 38.8 mm
